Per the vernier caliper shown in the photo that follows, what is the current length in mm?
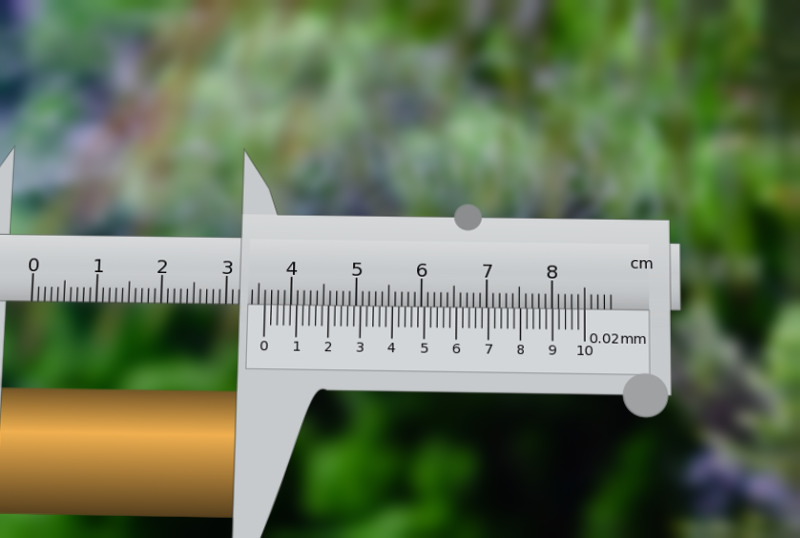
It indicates 36.0 mm
